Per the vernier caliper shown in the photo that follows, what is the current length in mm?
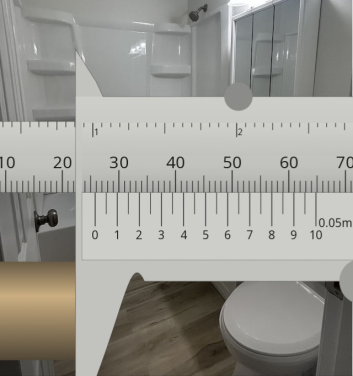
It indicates 25.8 mm
